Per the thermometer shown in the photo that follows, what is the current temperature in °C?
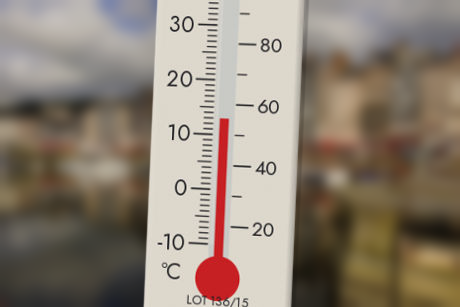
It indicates 13 °C
